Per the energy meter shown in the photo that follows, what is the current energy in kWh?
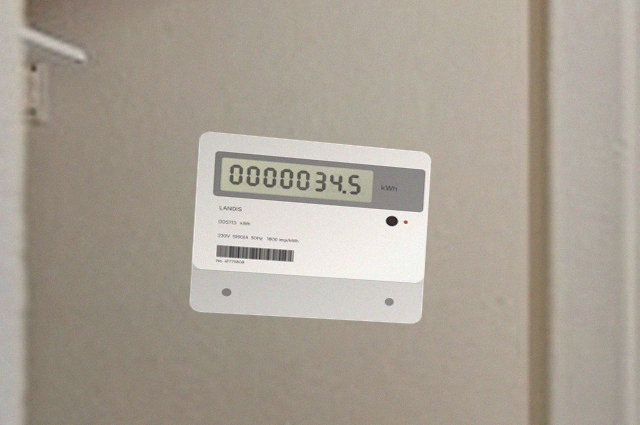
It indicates 34.5 kWh
